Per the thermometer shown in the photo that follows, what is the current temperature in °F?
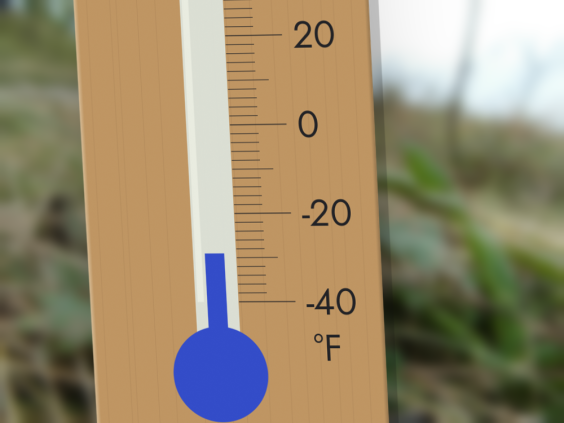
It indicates -29 °F
